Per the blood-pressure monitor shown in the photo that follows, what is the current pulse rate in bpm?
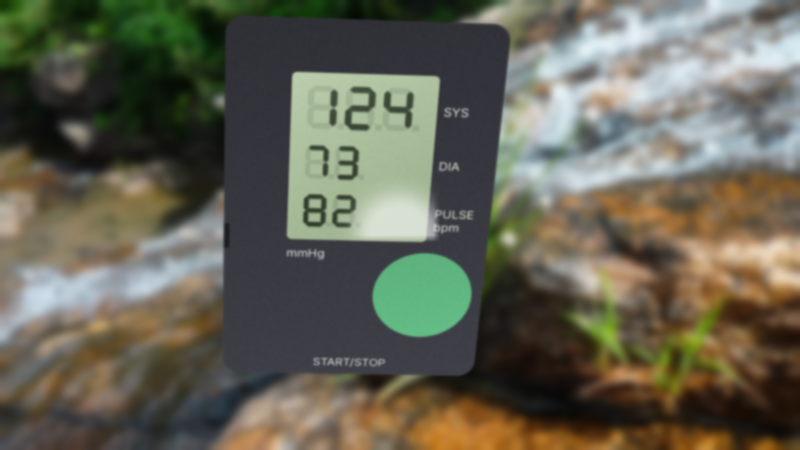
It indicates 82 bpm
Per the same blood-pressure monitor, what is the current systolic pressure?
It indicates 124 mmHg
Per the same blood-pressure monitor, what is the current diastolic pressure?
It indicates 73 mmHg
